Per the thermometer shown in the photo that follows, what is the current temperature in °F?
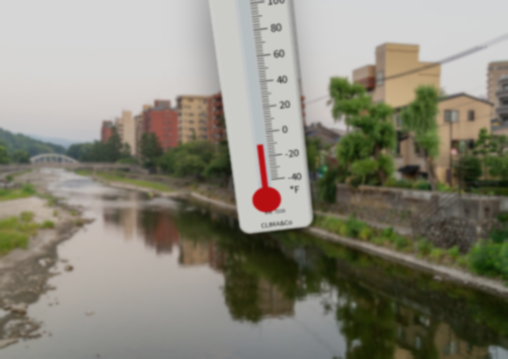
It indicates -10 °F
